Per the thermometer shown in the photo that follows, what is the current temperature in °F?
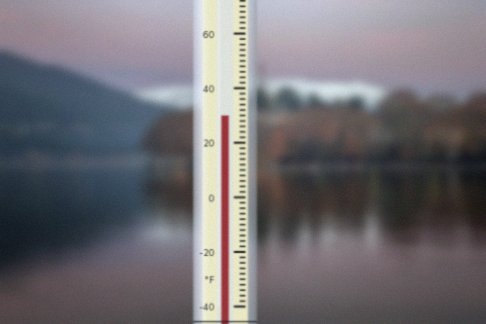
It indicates 30 °F
